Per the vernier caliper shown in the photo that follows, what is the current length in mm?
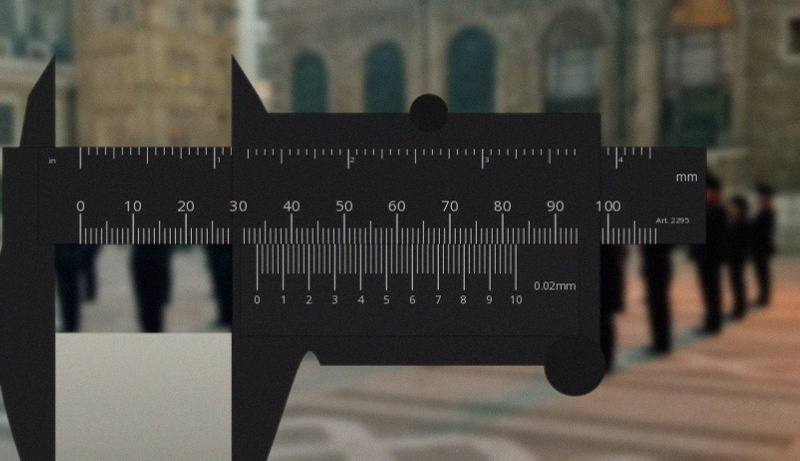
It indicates 33.5 mm
